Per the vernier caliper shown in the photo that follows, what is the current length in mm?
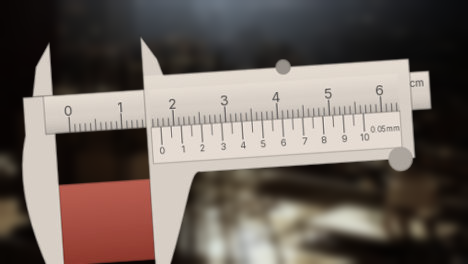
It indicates 17.5 mm
